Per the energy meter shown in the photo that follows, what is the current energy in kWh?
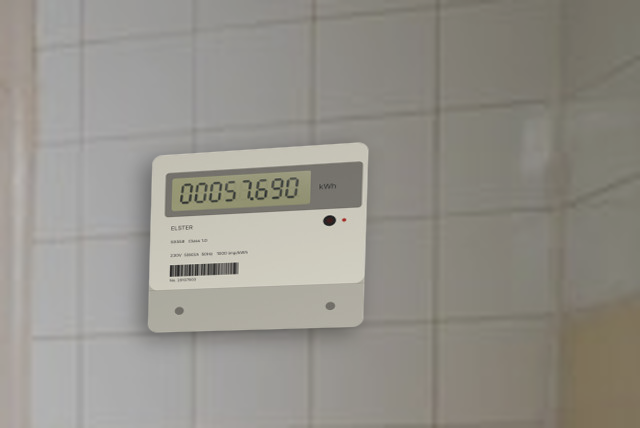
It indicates 57.690 kWh
